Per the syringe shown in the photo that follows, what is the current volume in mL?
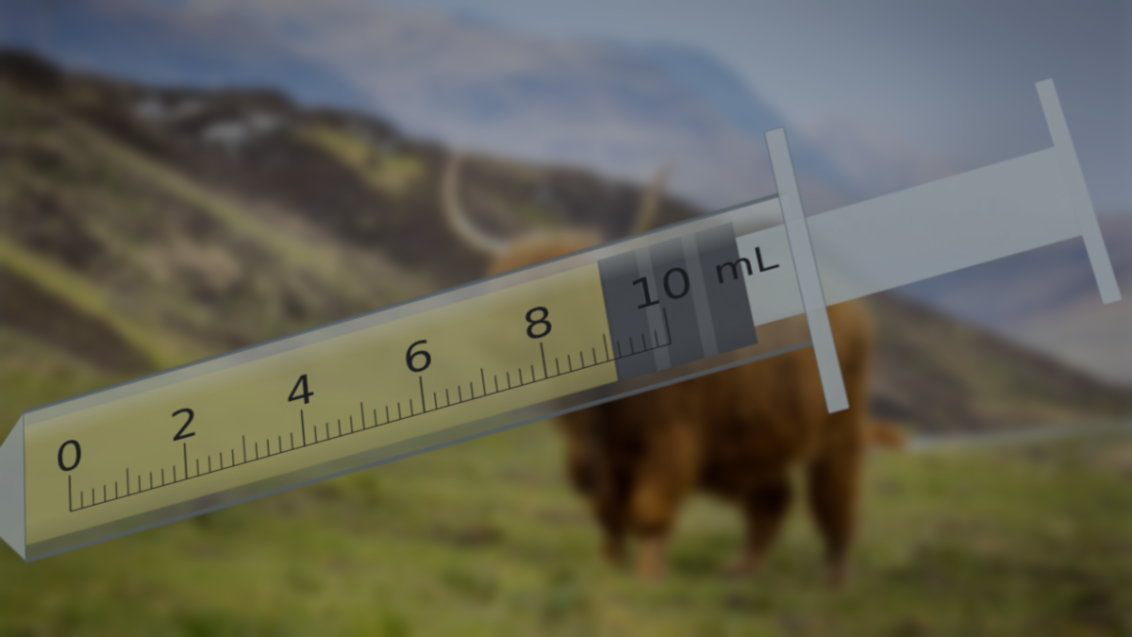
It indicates 9.1 mL
